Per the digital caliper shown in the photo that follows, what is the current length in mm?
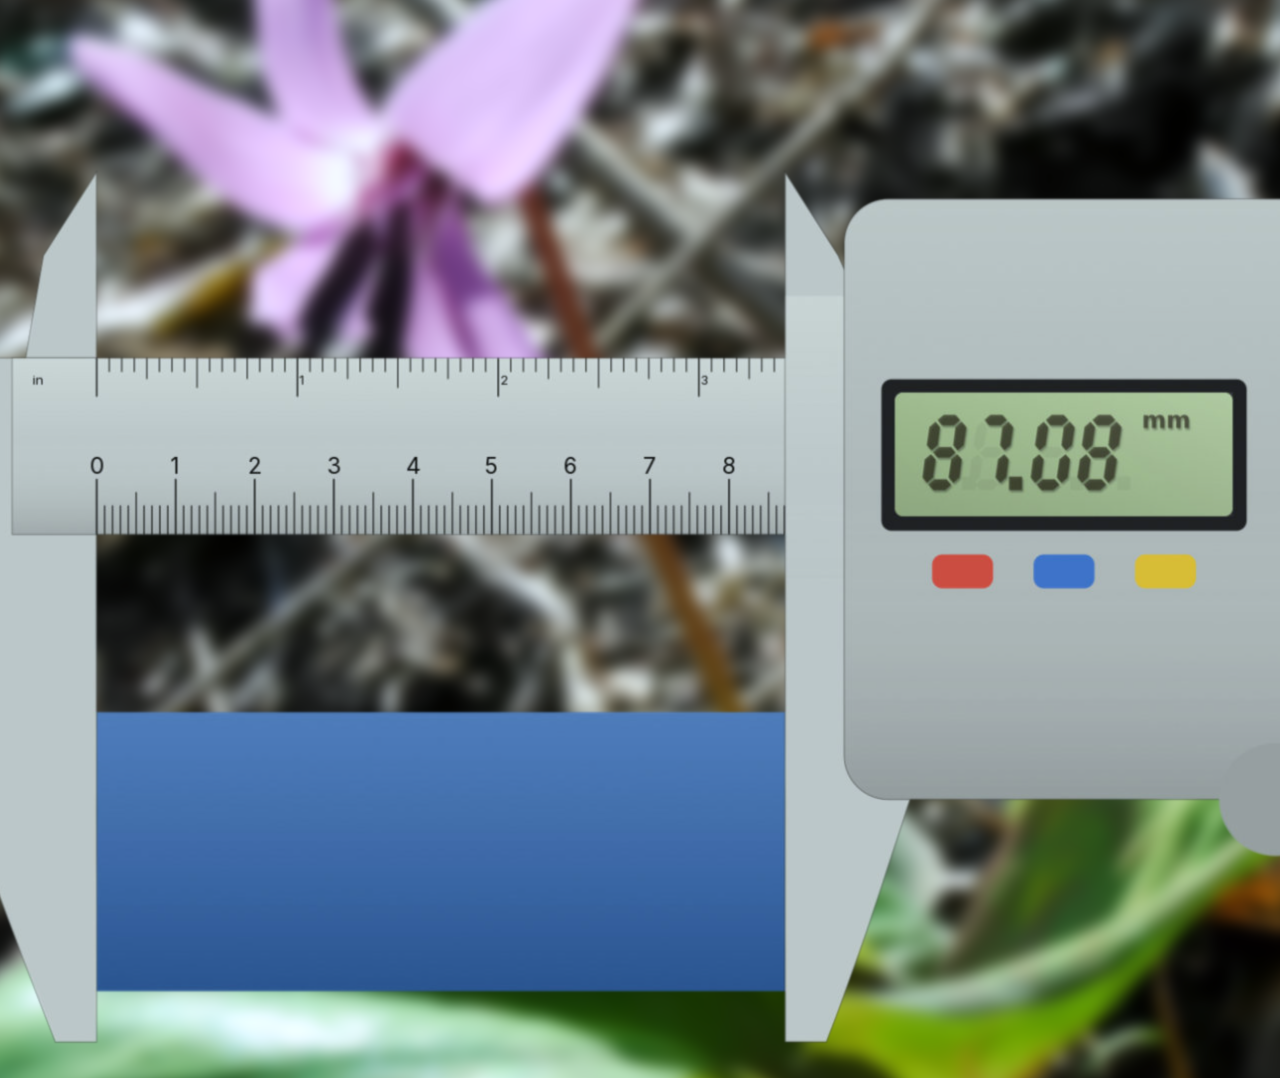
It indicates 87.08 mm
